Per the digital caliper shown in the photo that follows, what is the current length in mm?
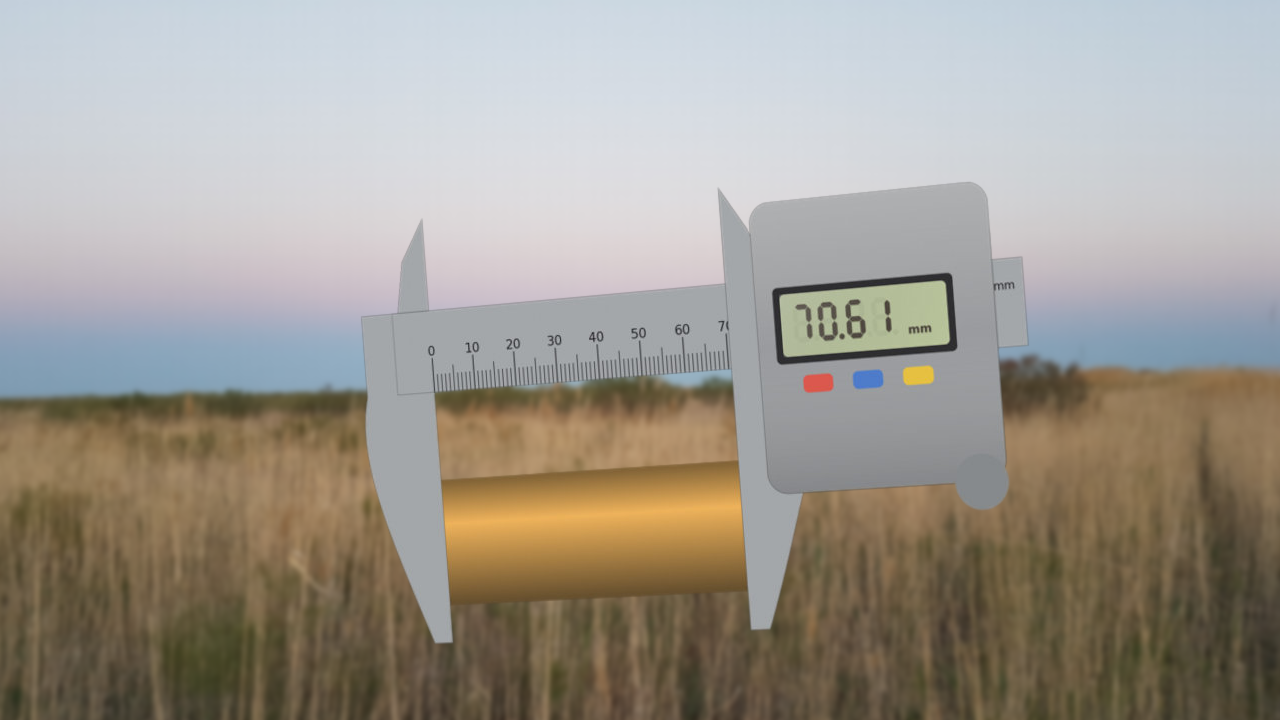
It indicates 70.61 mm
